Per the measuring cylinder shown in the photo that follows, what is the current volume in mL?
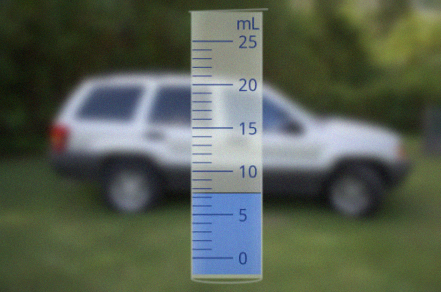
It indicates 7.5 mL
